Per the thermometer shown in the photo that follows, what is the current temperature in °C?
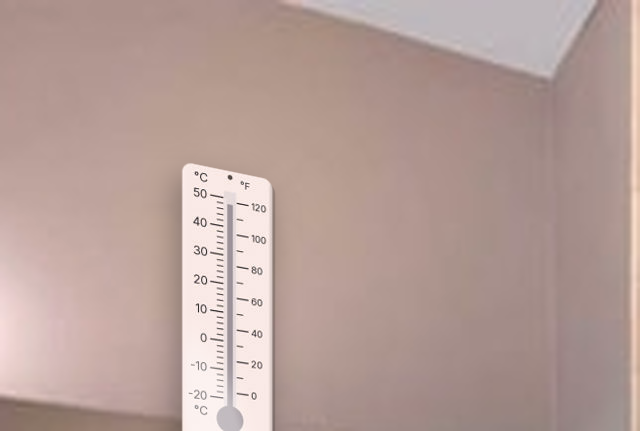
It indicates 48 °C
